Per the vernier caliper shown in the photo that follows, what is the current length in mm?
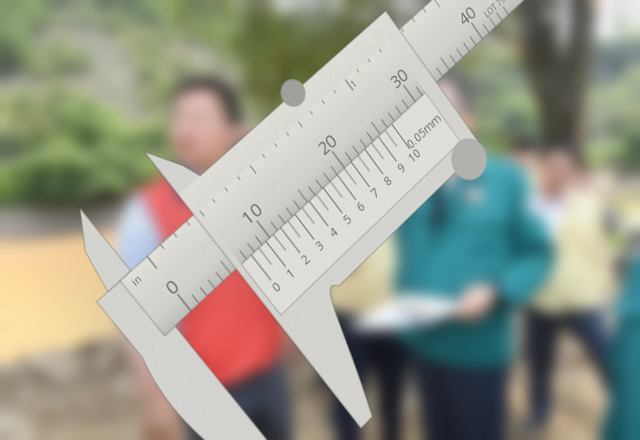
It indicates 7.6 mm
